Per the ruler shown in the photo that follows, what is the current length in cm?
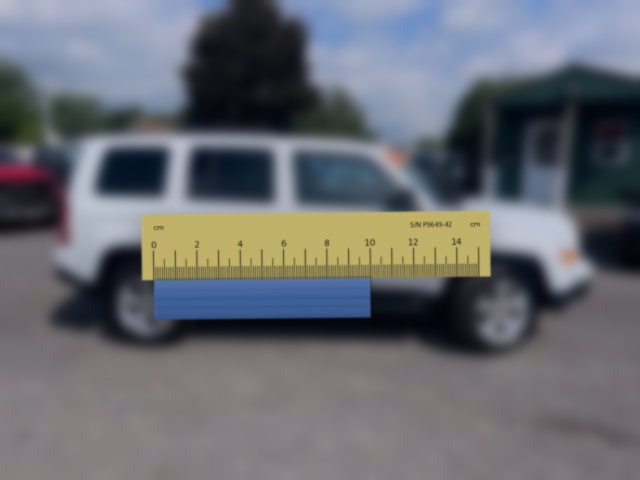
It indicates 10 cm
